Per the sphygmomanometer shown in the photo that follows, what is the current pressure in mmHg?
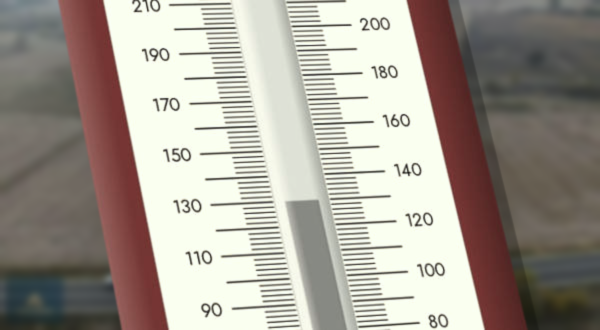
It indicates 130 mmHg
